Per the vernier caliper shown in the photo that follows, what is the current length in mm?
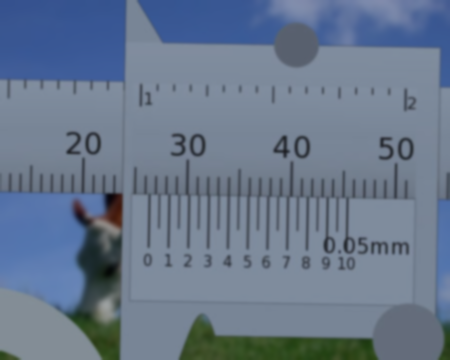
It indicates 26.4 mm
